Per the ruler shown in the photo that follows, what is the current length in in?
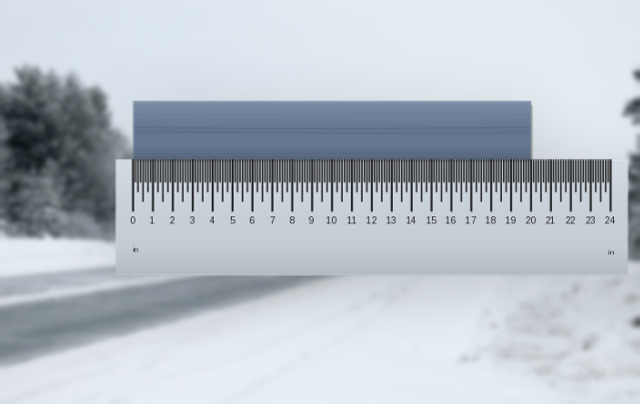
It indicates 20 in
